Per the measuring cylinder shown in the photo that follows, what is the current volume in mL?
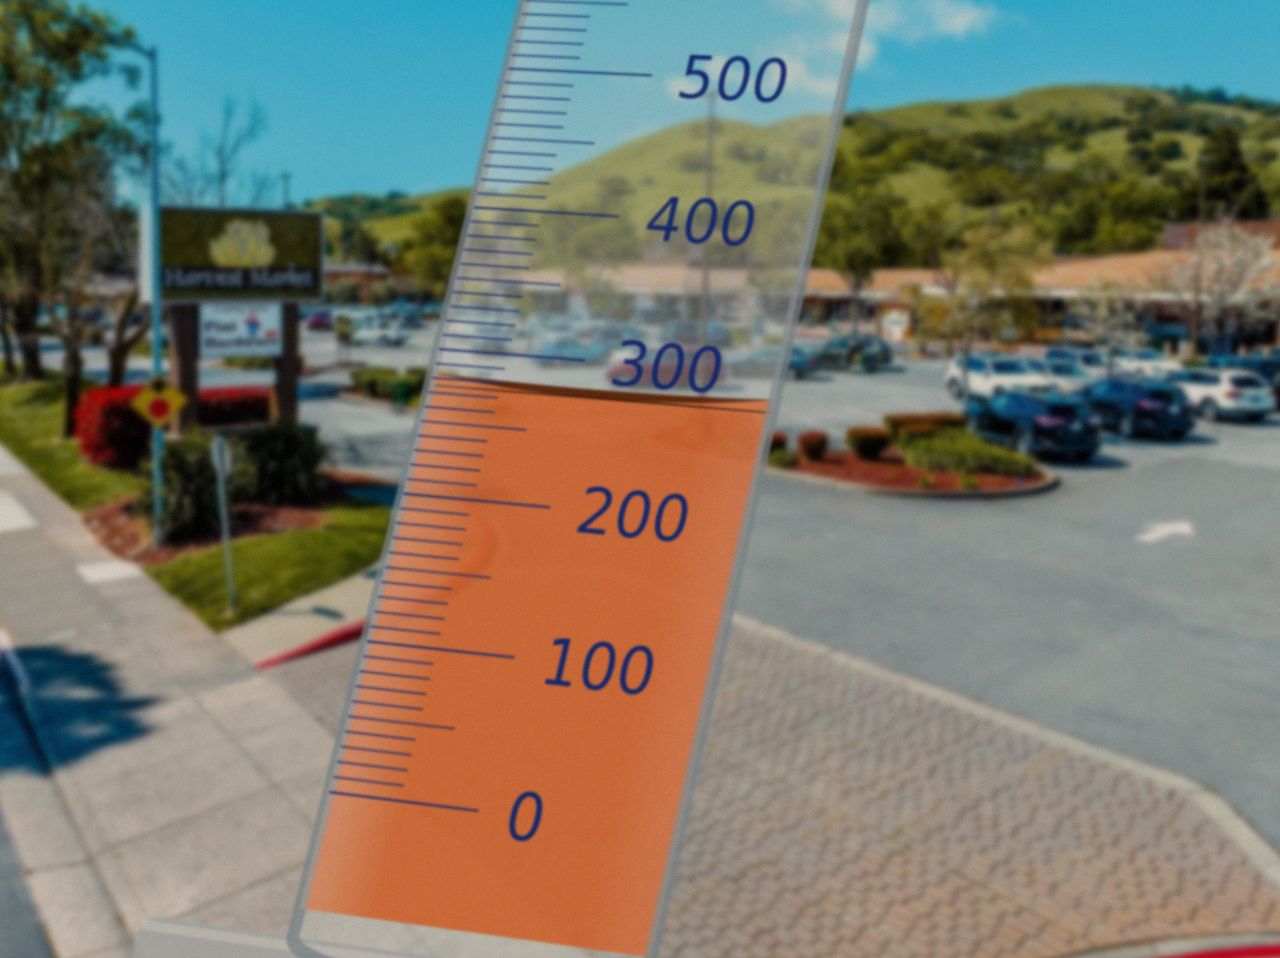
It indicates 275 mL
